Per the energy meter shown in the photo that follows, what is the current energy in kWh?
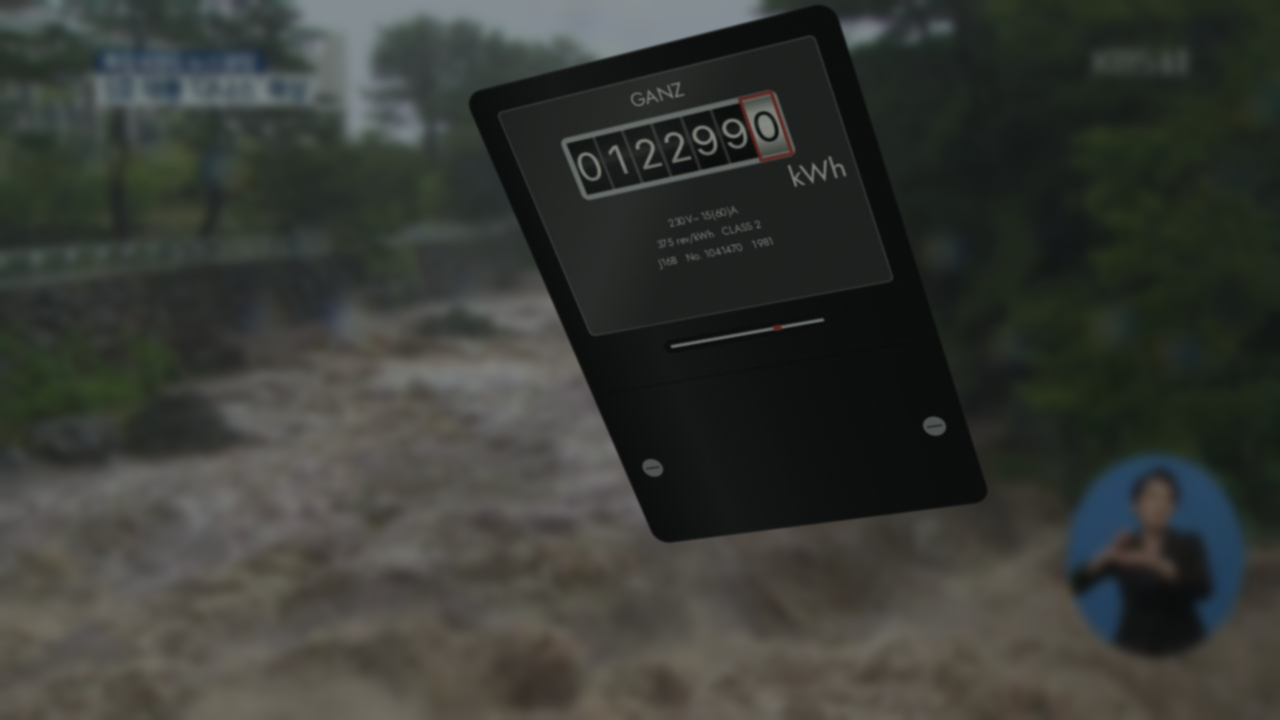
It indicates 12299.0 kWh
